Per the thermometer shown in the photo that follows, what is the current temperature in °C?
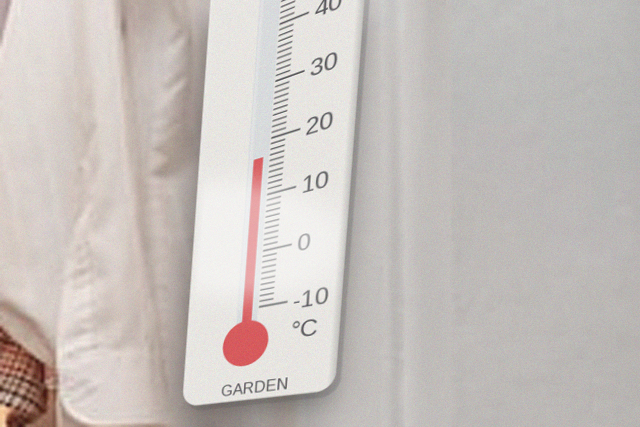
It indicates 17 °C
